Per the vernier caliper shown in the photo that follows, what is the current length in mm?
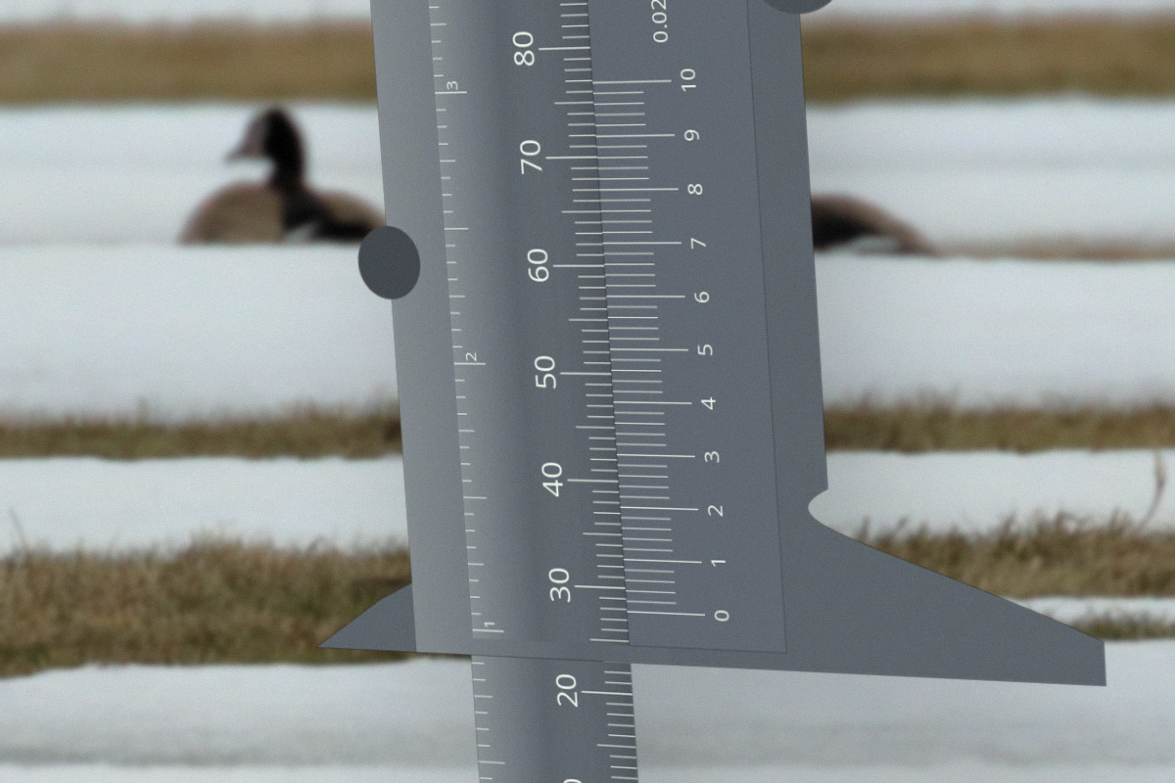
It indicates 27.8 mm
